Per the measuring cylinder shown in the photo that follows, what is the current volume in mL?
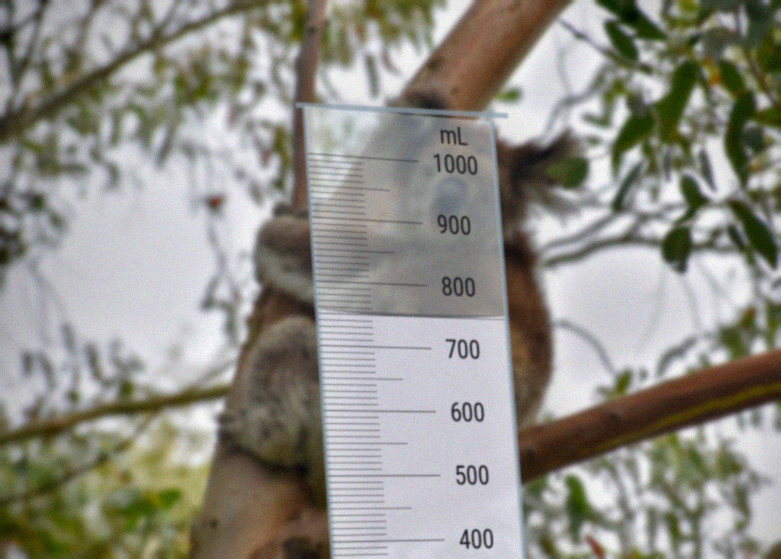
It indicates 750 mL
